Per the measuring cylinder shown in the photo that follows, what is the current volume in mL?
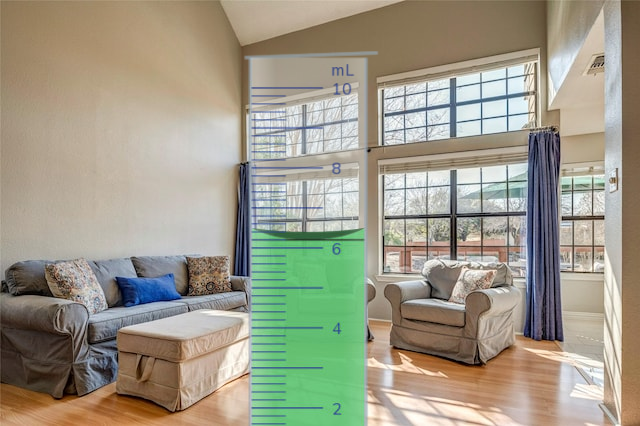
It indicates 6.2 mL
